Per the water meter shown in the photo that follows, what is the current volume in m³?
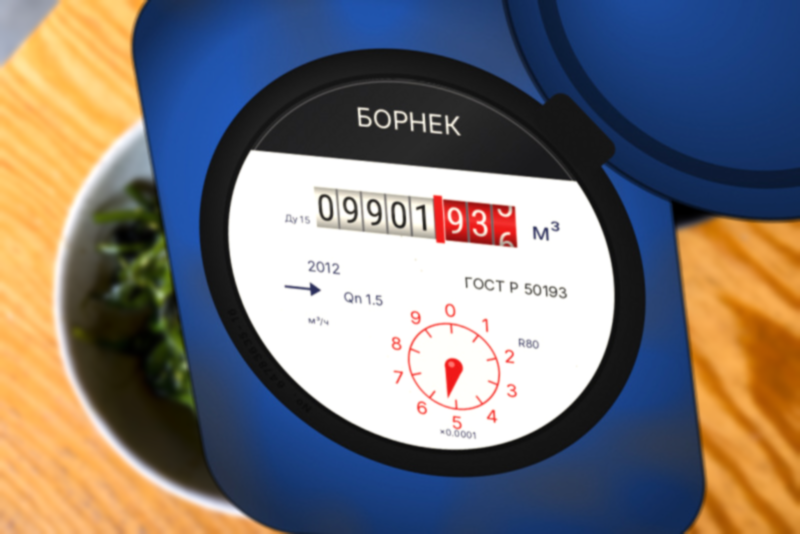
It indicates 9901.9355 m³
